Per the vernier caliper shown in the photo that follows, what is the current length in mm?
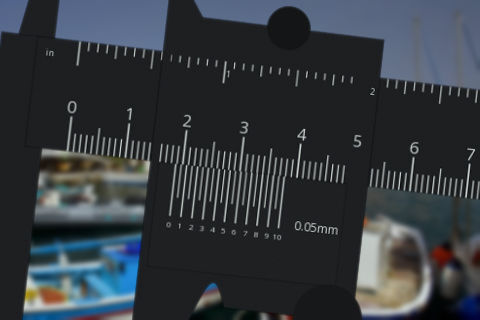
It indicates 18.8 mm
